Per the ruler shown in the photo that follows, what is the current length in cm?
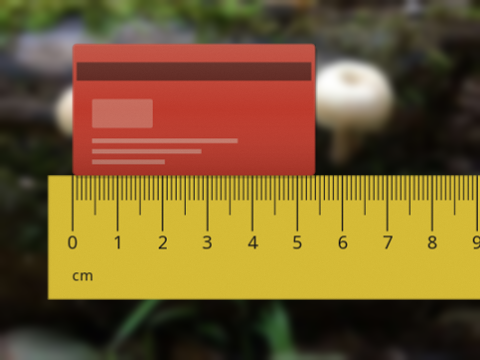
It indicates 5.4 cm
